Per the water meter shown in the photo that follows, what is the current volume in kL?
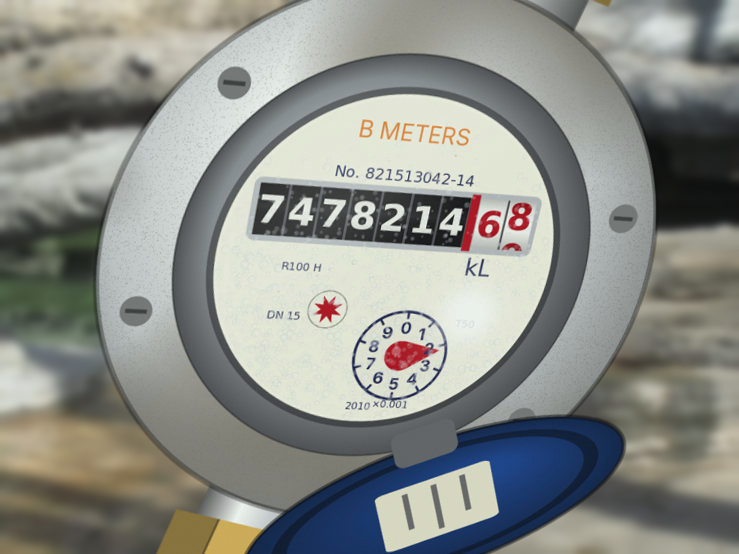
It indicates 7478214.682 kL
